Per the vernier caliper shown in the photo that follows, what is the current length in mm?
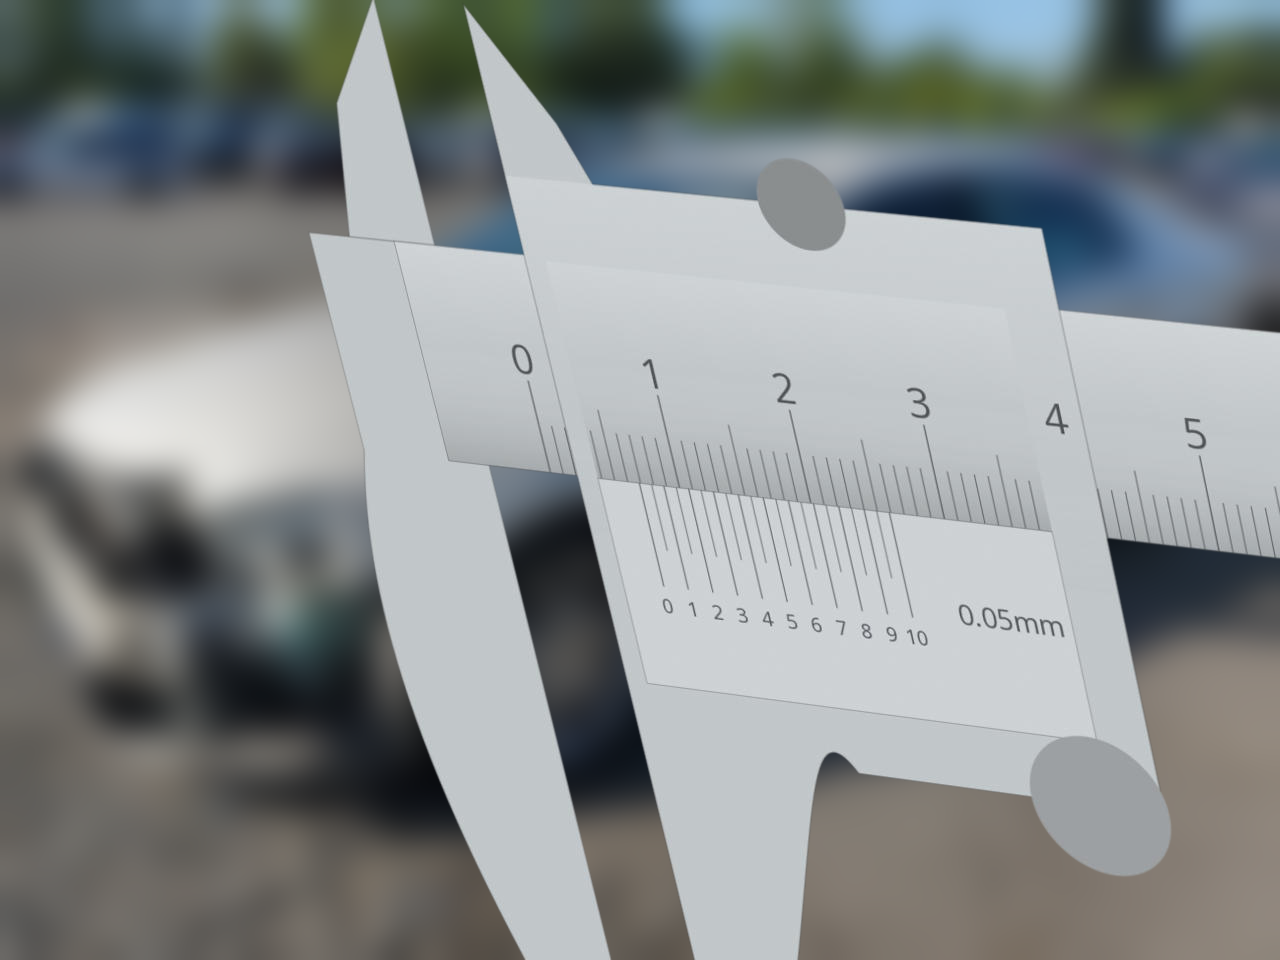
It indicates 6.9 mm
